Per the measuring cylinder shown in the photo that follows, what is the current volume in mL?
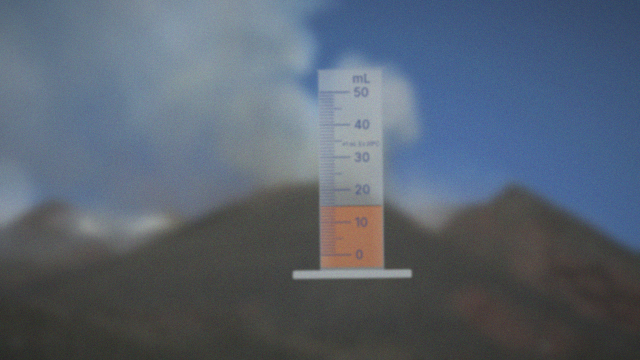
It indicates 15 mL
